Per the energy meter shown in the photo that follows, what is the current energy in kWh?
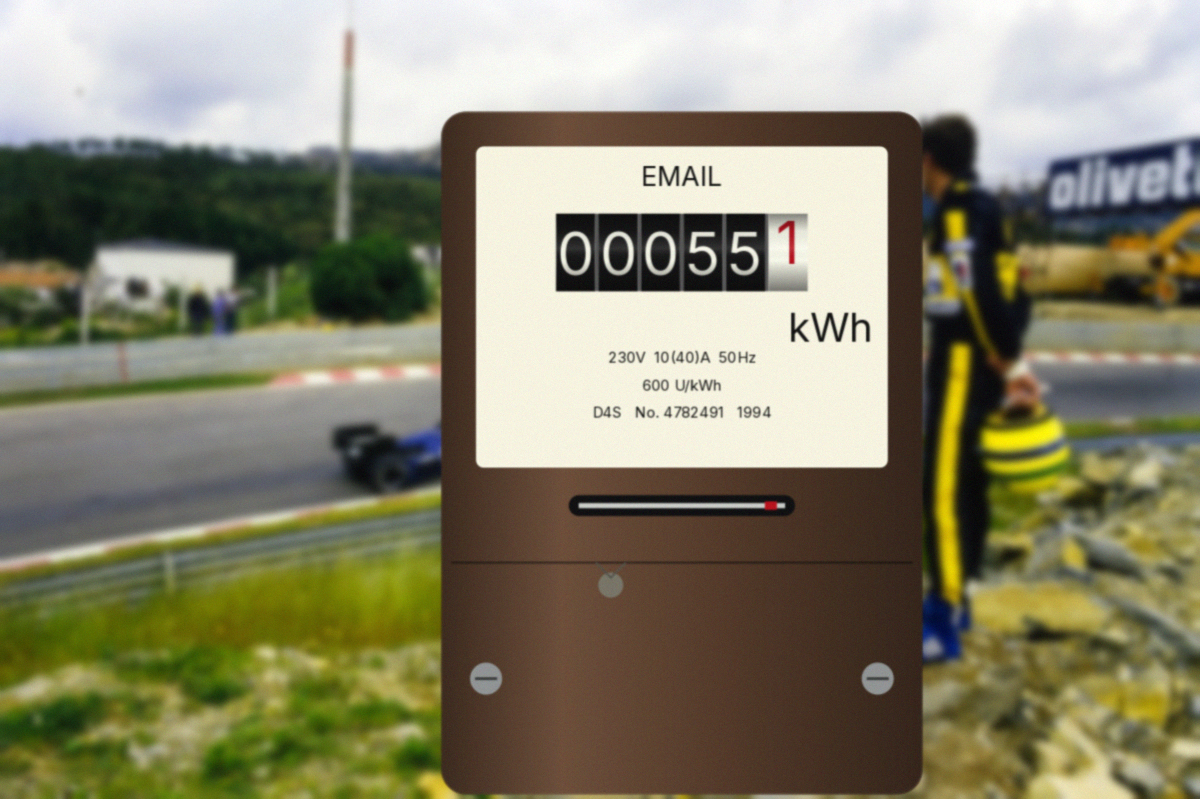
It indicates 55.1 kWh
